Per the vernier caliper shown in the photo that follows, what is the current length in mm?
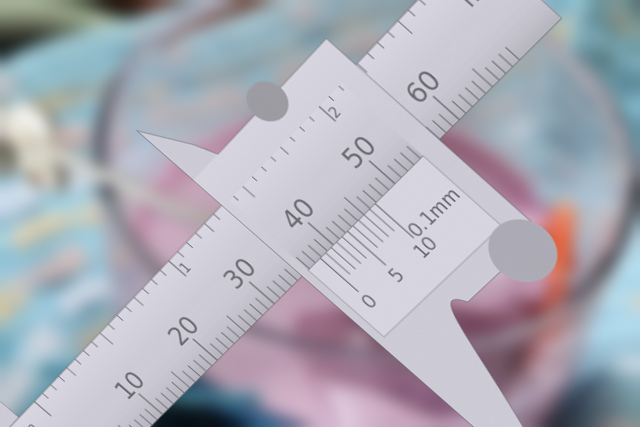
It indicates 37.8 mm
